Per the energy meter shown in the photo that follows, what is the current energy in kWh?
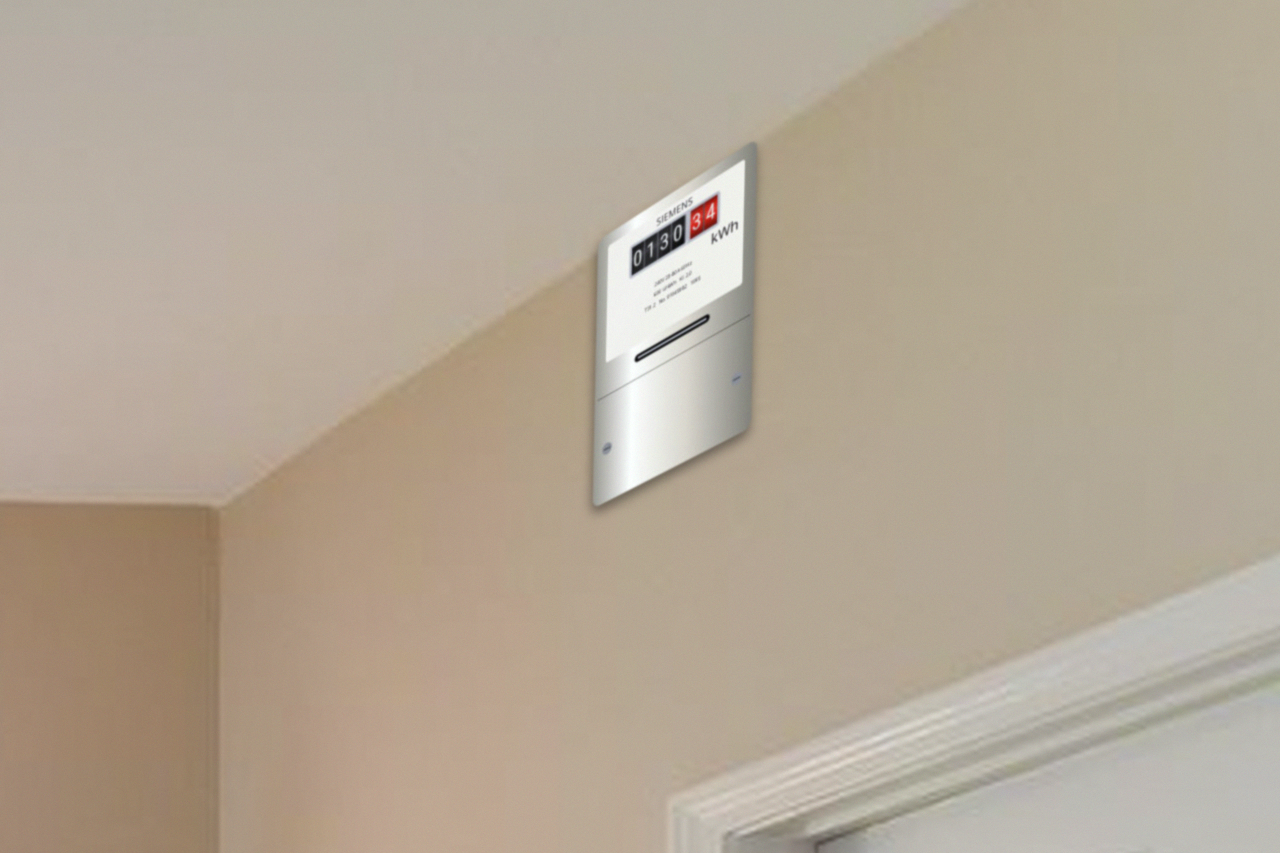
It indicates 130.34 kWh
